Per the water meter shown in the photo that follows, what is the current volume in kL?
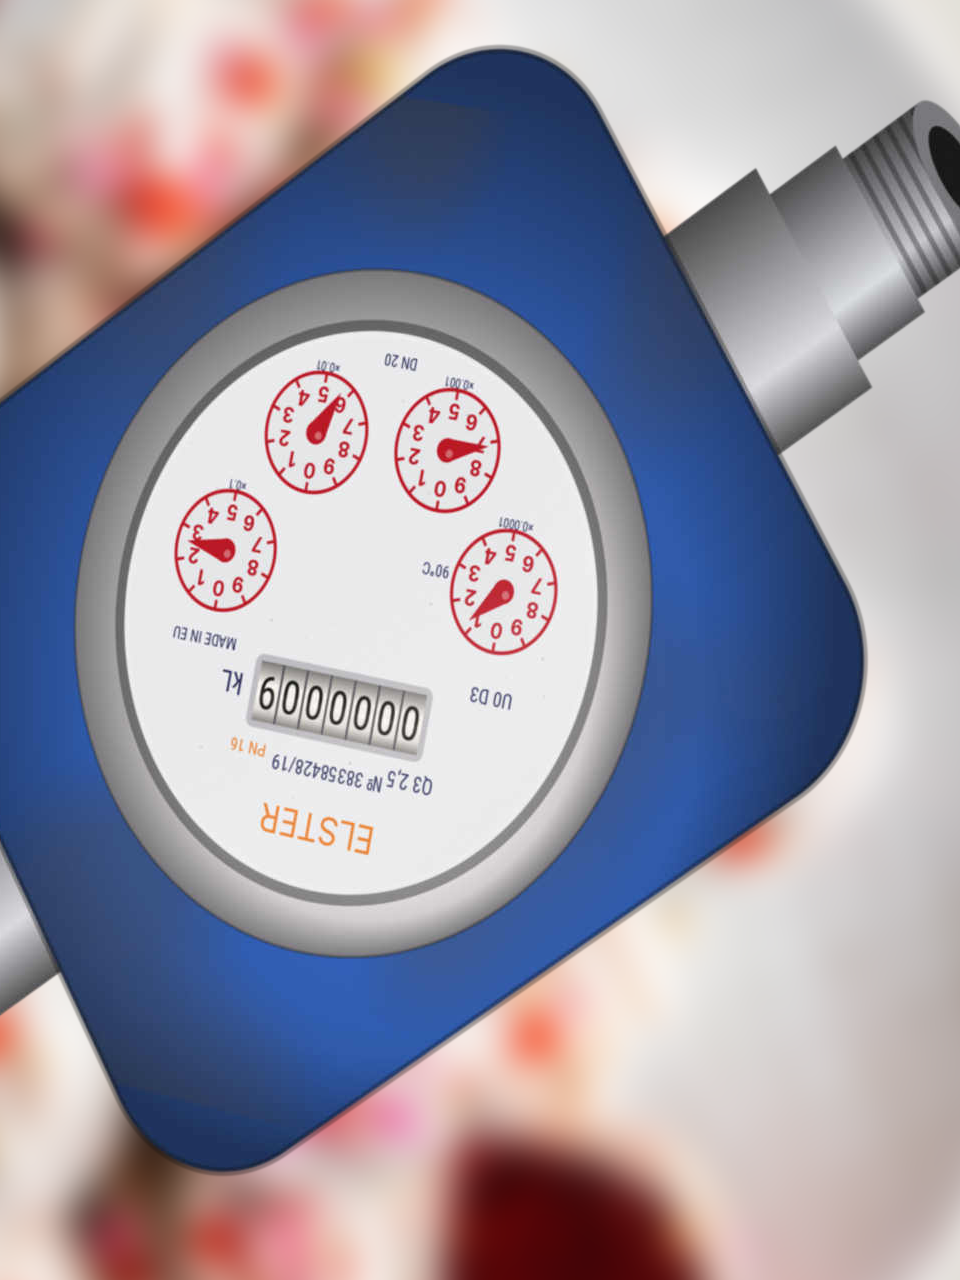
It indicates 9.2571 kL
